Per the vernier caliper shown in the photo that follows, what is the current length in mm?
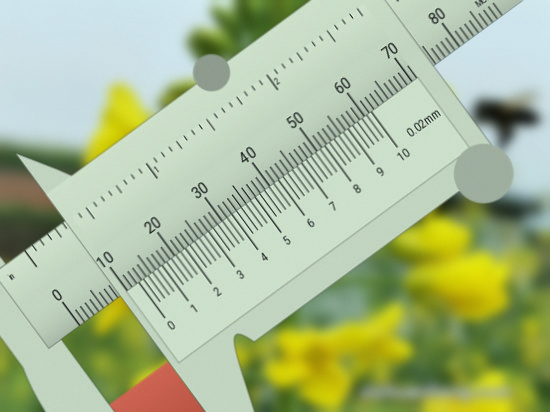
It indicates 12.4 mm
